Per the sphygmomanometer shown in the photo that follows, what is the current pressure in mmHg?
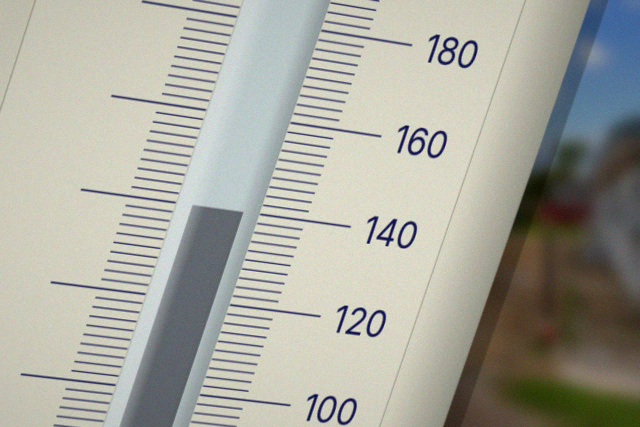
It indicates 140 mmHg
